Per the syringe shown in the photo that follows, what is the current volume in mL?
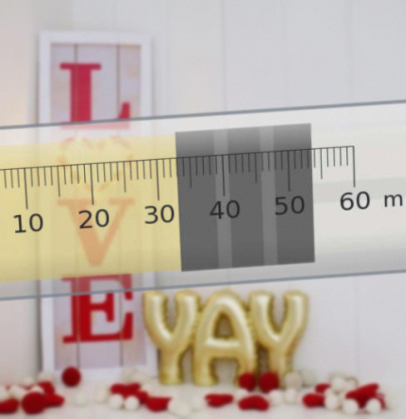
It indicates 33 mL
